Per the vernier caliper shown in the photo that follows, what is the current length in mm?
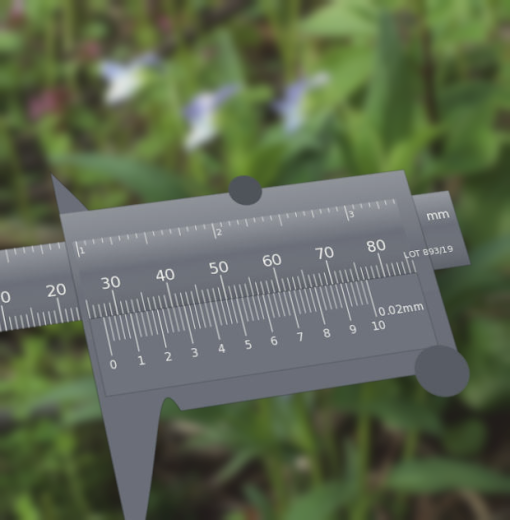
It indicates 27.4 mm
